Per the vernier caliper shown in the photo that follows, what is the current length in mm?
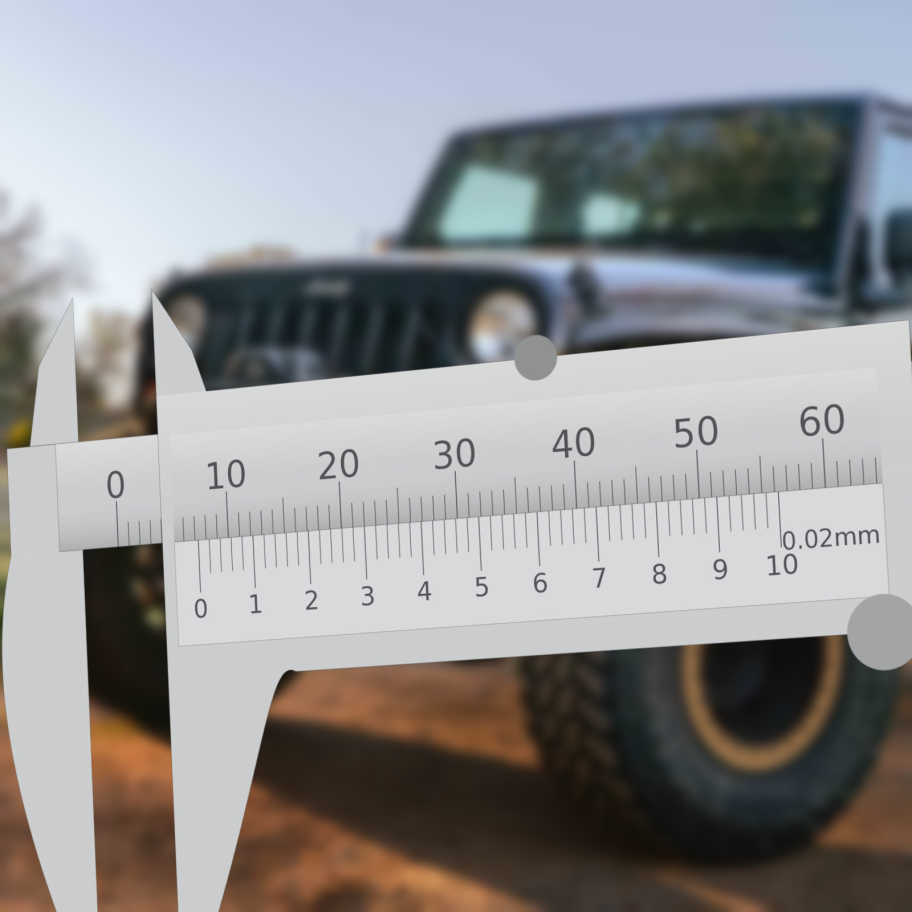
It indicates 7.3 mm
